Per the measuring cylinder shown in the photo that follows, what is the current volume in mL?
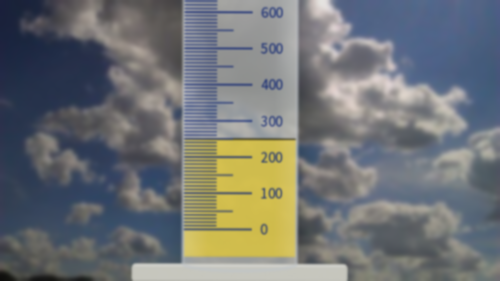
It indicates 250 mL
